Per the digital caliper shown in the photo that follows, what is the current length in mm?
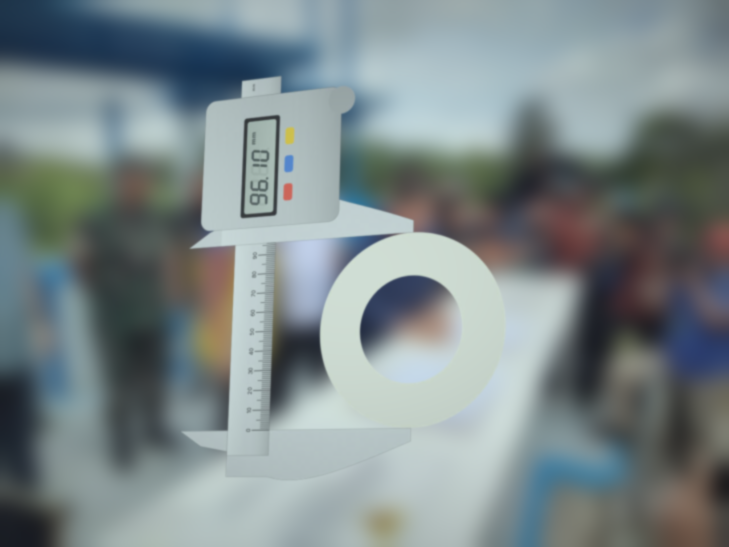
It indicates 96.10 mm
